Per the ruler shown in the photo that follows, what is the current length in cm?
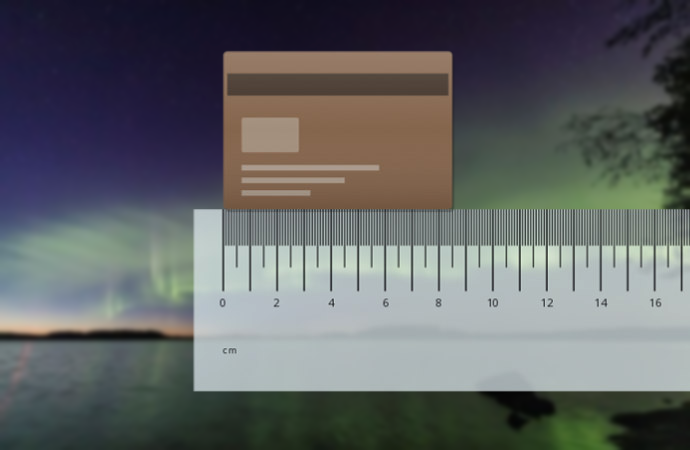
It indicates 8.5 cm
